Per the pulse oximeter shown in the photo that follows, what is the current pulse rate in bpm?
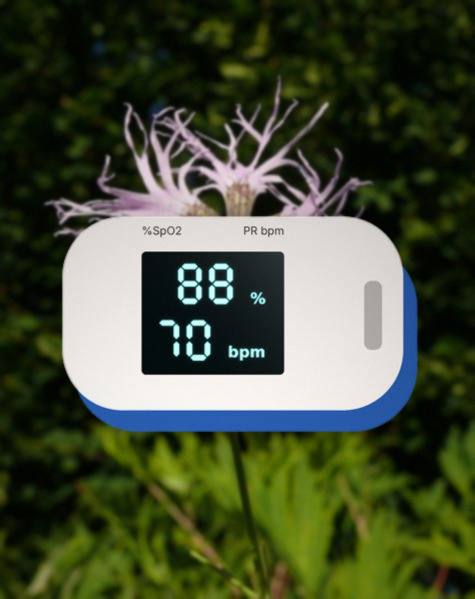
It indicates 70 bpm
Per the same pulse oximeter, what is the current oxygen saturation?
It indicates 88 %
